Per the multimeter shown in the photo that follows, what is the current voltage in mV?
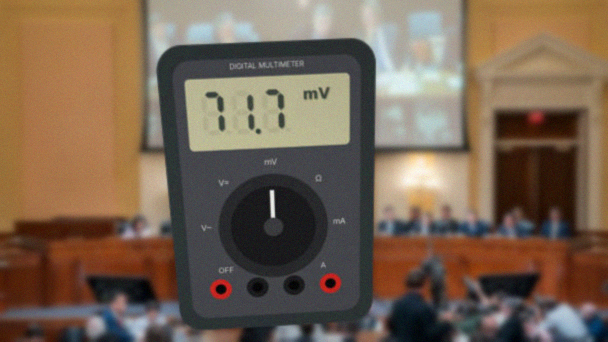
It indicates 71.7 mV
